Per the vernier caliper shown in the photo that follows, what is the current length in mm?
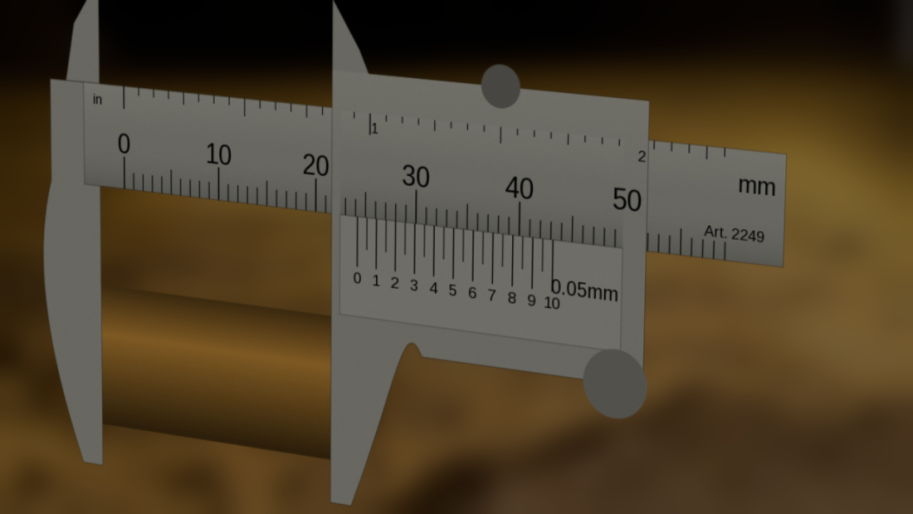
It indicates 24.2 mm
